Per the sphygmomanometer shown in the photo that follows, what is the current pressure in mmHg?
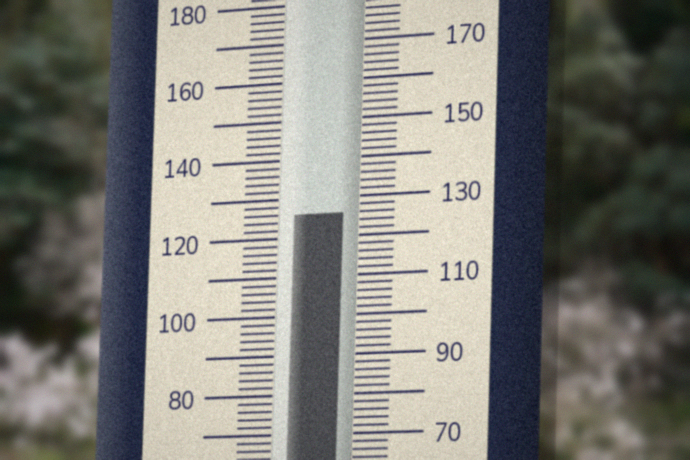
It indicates 126 mmHg
